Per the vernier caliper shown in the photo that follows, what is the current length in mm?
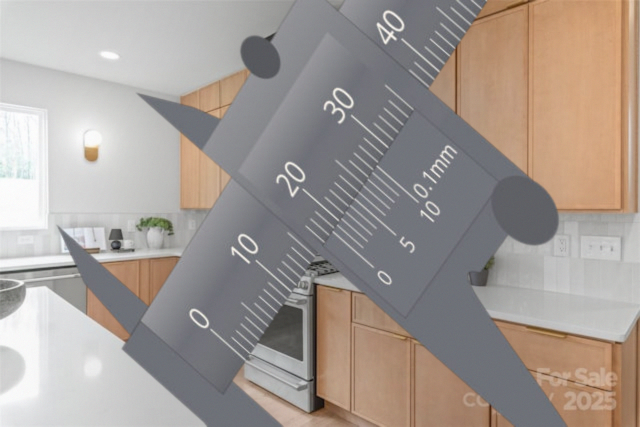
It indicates 18.6 mm
